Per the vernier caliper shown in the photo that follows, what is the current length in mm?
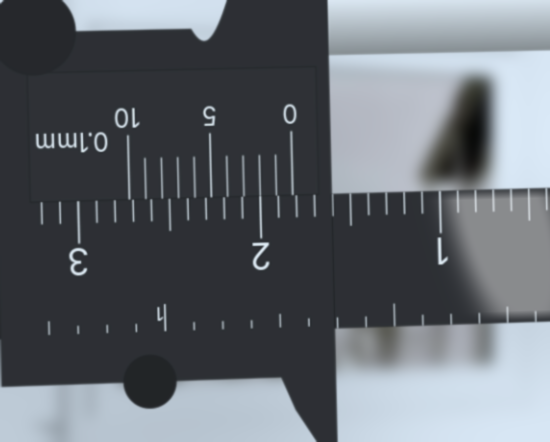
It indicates 18.2 mm
